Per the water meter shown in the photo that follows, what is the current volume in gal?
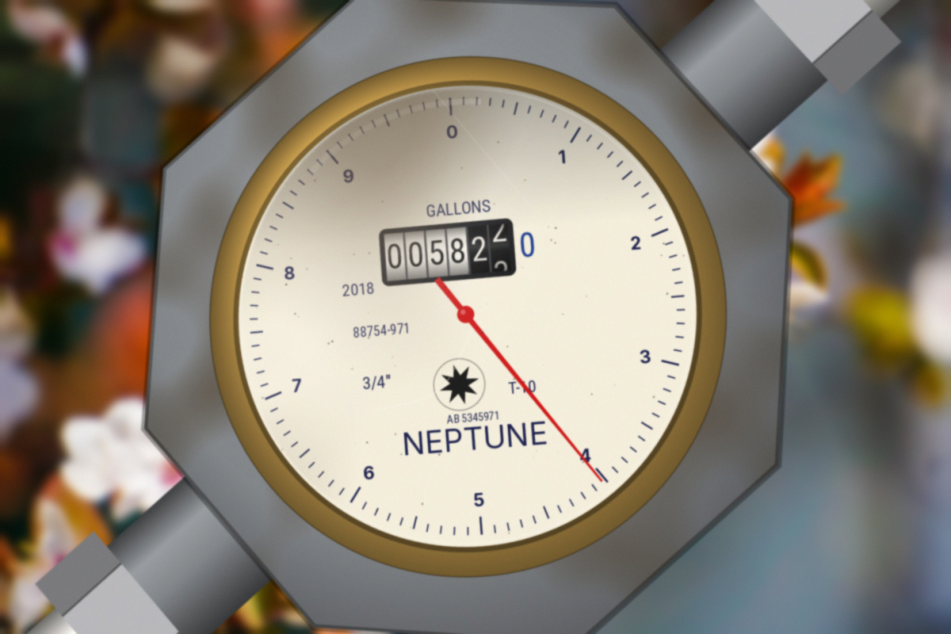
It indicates 58224.0 gal
